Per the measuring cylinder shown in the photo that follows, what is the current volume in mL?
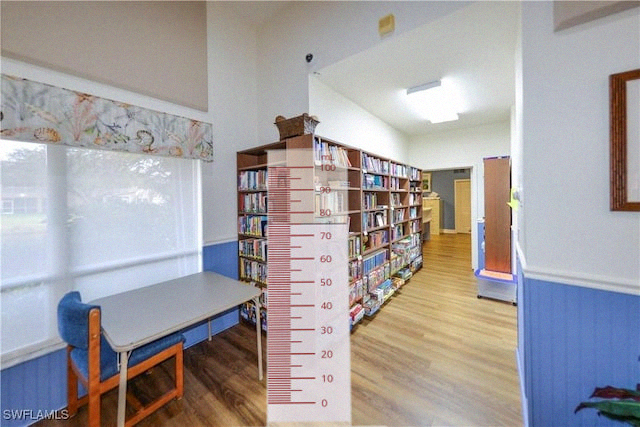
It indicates 75 mL
